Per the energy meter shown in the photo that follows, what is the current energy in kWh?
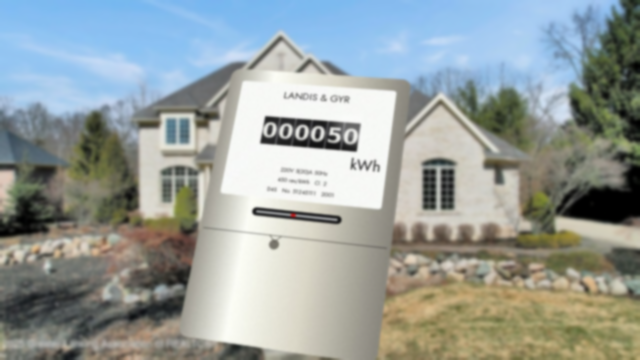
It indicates 50 kWh
